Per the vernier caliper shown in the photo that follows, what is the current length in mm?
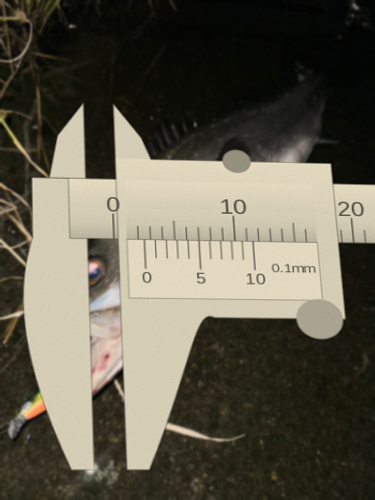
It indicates 2.5 mm
